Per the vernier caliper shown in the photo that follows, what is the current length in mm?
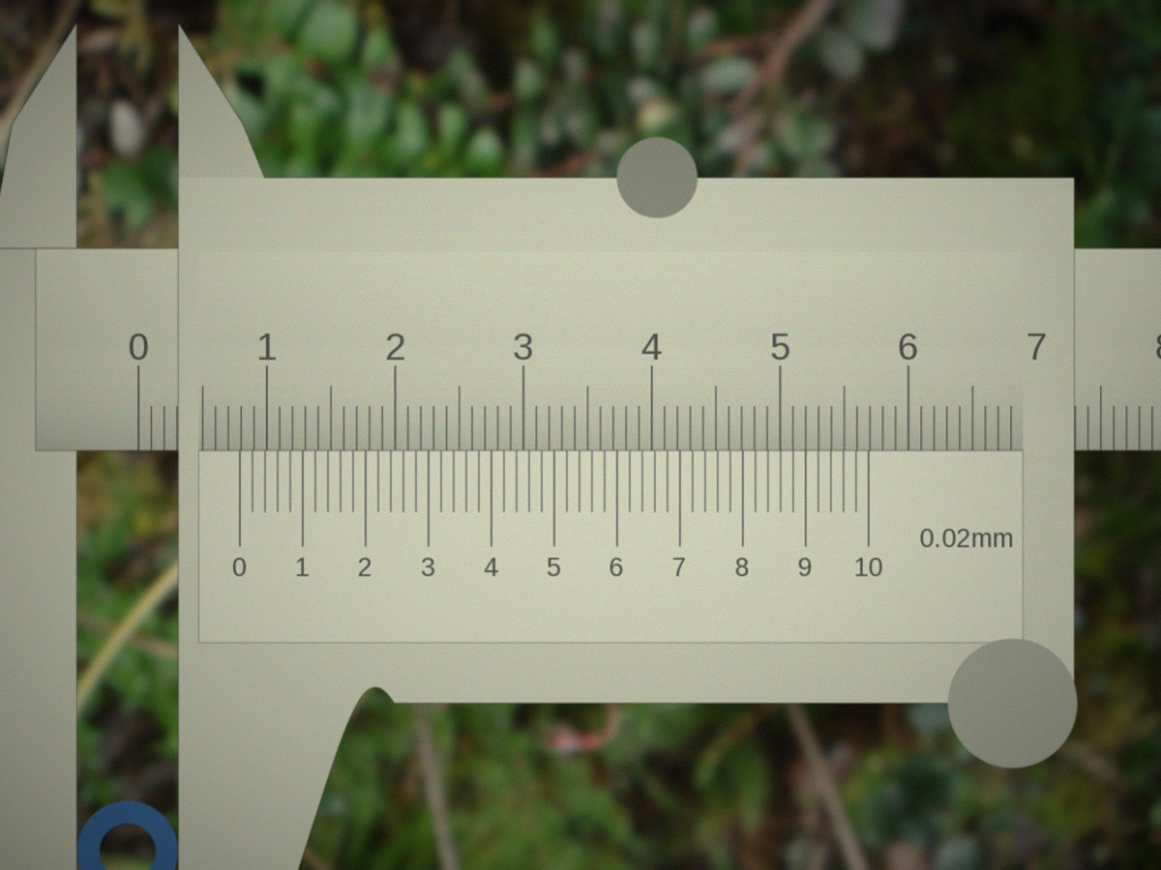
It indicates 7.9 mm
